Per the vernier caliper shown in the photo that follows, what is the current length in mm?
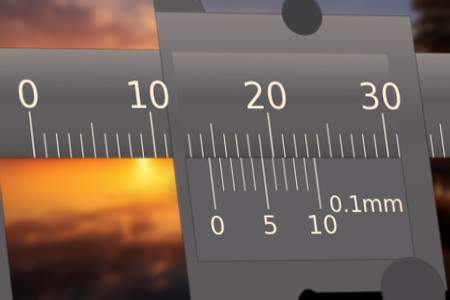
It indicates 14.5 mm
